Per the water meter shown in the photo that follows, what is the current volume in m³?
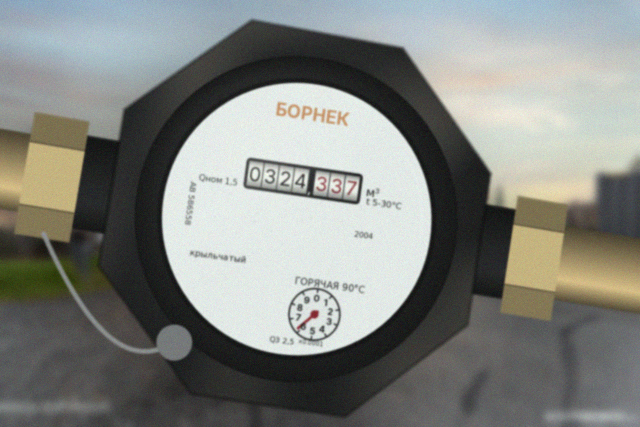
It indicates 324.3376 m³
